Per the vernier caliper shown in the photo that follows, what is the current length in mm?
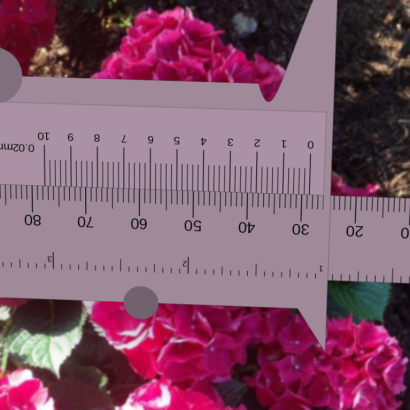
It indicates 28.6 mm
